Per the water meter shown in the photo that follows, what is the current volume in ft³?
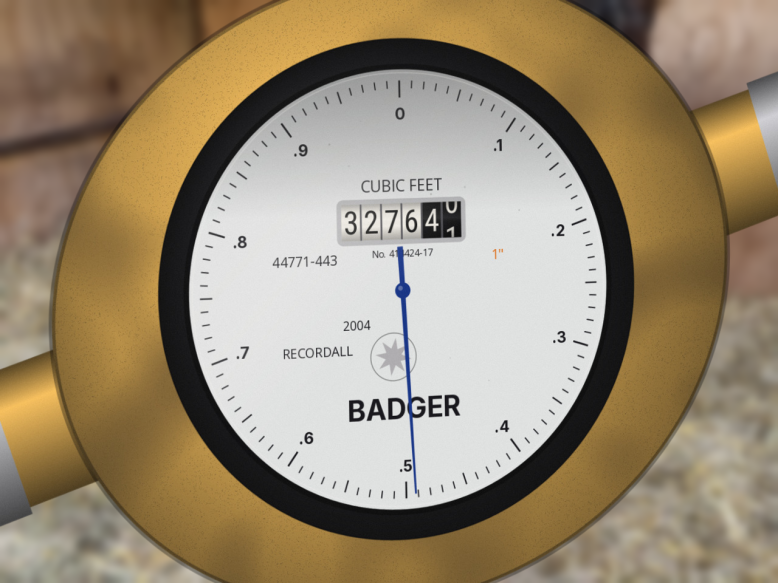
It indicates 327640.49 ft³
